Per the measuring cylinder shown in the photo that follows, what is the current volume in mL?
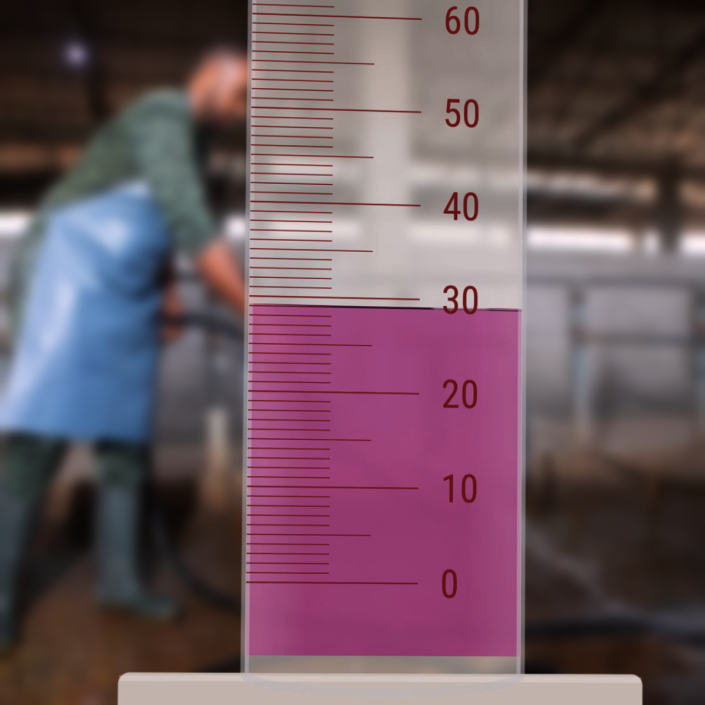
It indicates 29 mL
